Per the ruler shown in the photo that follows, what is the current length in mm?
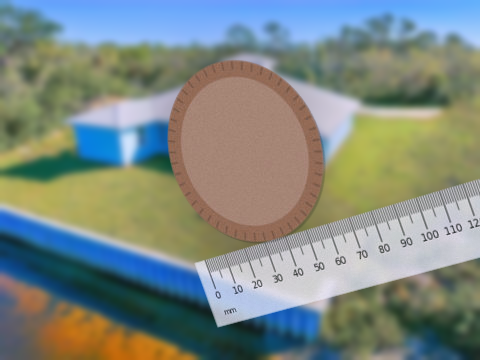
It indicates 70 mm
